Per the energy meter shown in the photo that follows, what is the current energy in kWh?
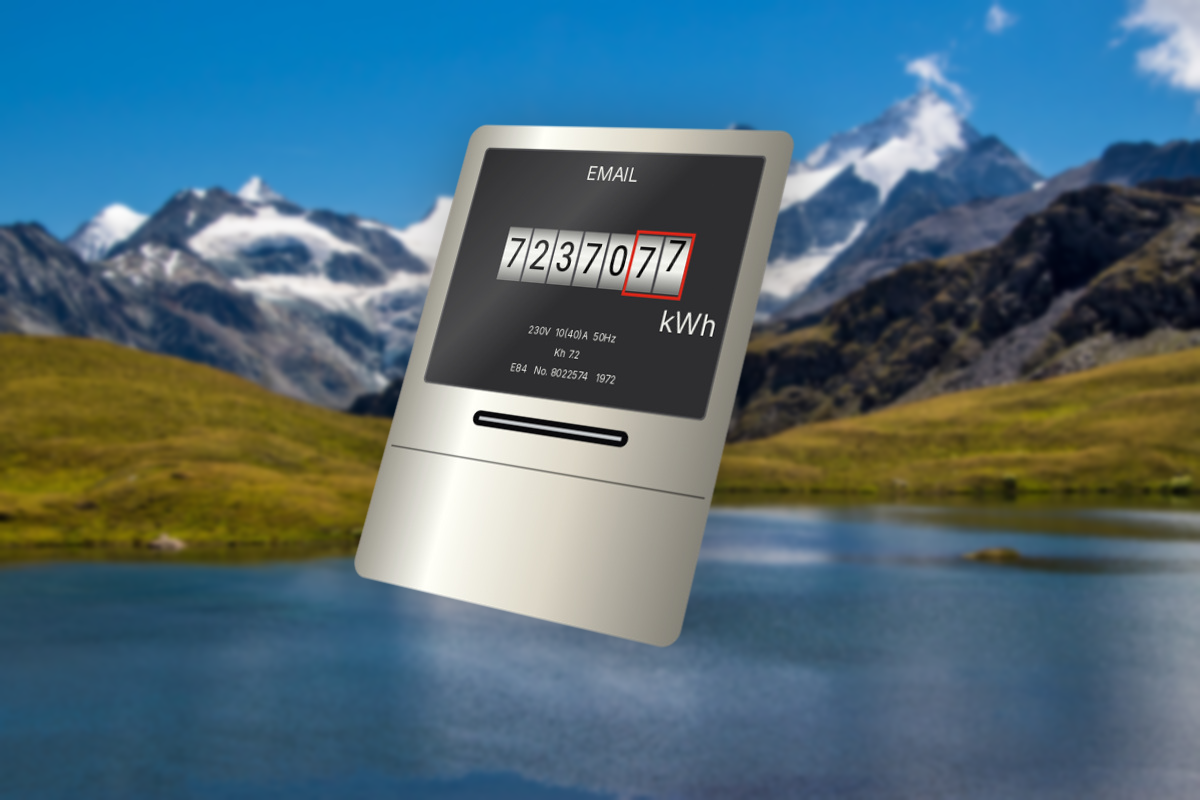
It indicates 72370.77 kWh
